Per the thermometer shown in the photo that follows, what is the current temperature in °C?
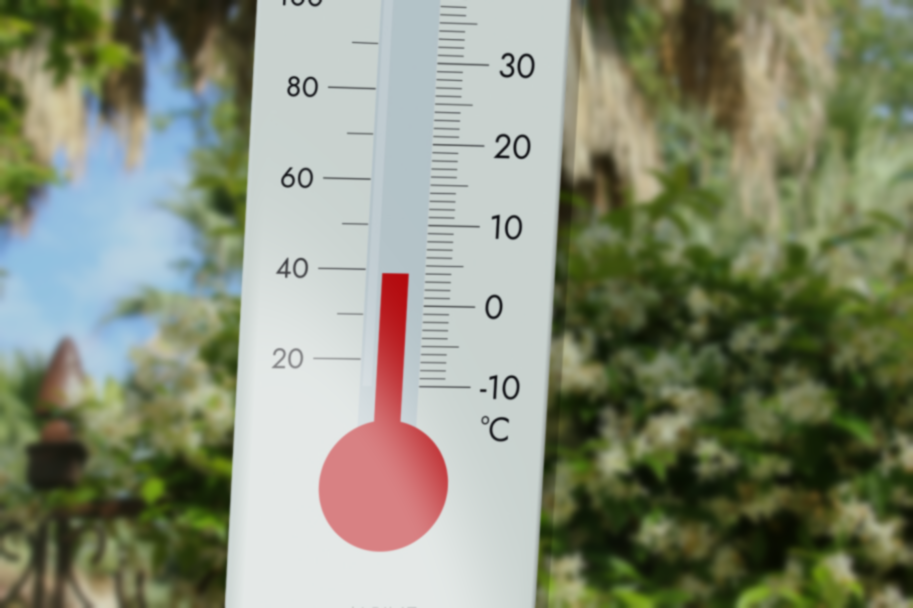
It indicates 4 °C
